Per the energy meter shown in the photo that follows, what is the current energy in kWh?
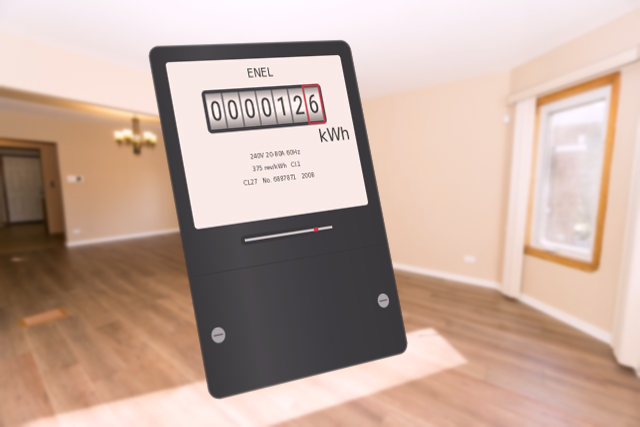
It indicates 12.6 kWh
